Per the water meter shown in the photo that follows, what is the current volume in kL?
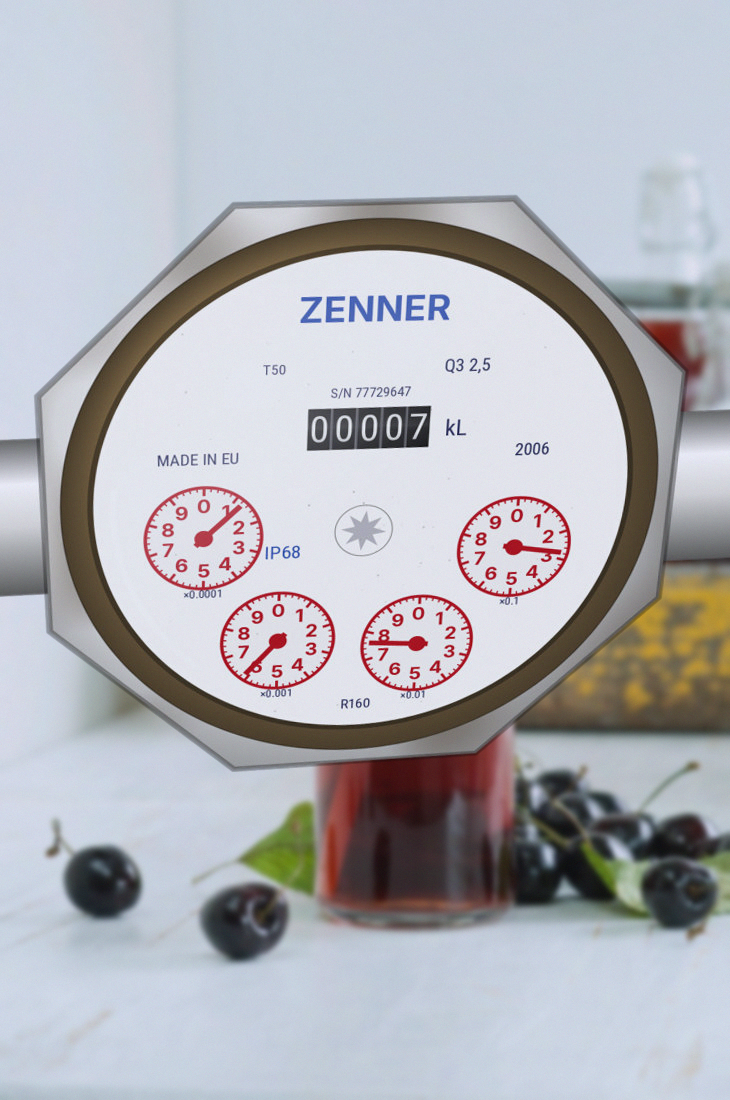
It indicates 7.2761 kL
